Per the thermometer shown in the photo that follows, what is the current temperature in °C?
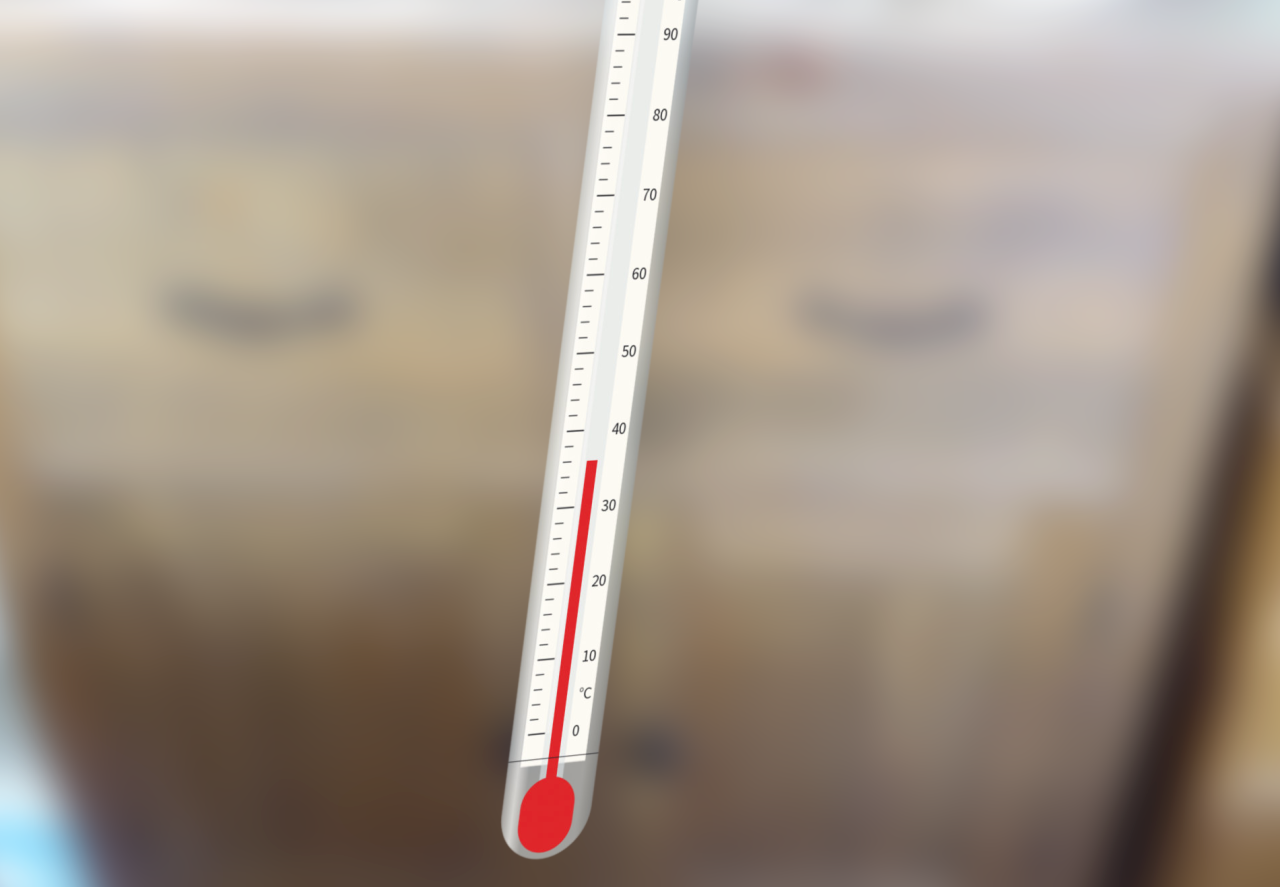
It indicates 36 °C
